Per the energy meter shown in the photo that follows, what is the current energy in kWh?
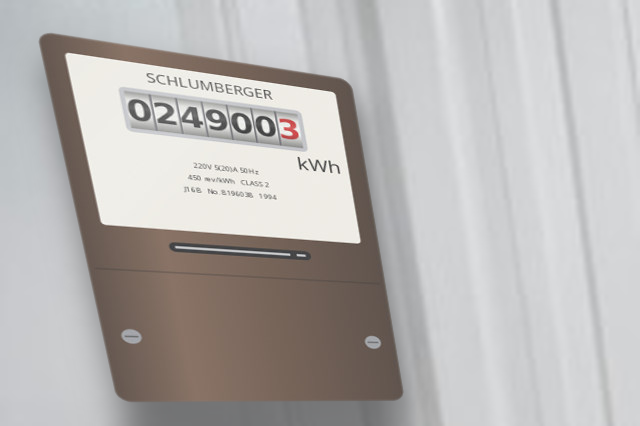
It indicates 24900.3 kWh
